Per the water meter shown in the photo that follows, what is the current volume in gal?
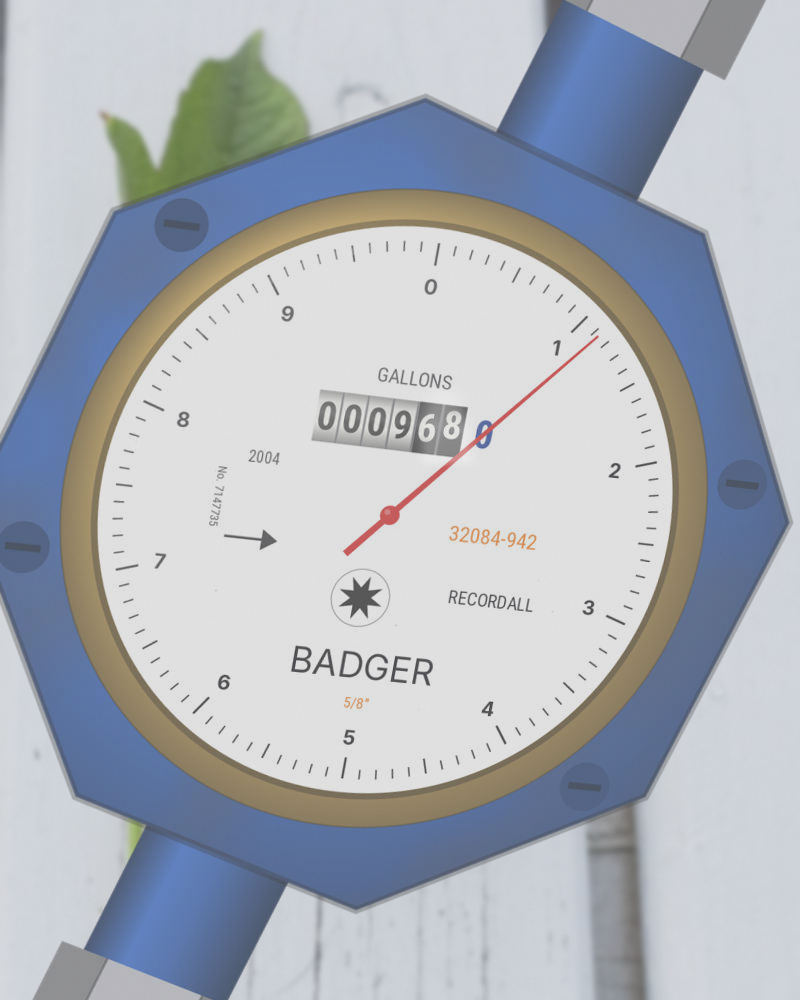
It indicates 9681.1 gal
